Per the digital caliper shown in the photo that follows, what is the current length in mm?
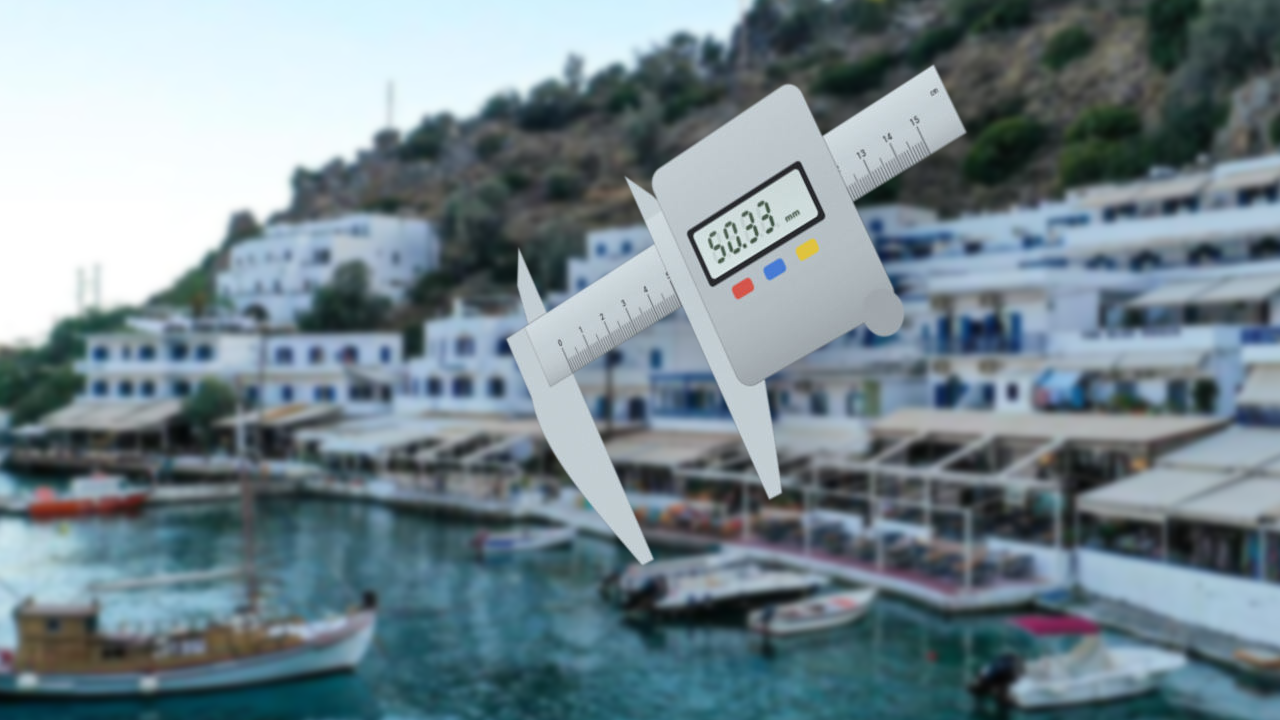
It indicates 50.33 mm
